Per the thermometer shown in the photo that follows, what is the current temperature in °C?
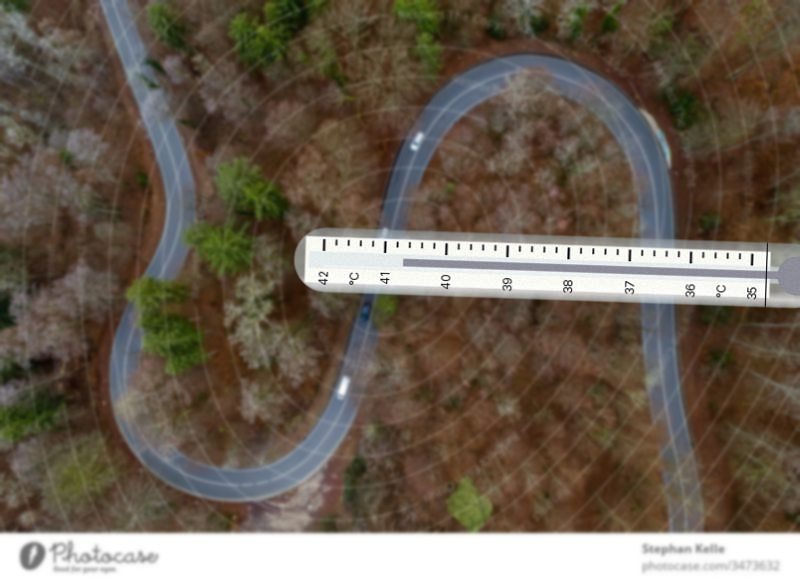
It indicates 40.7 °C
